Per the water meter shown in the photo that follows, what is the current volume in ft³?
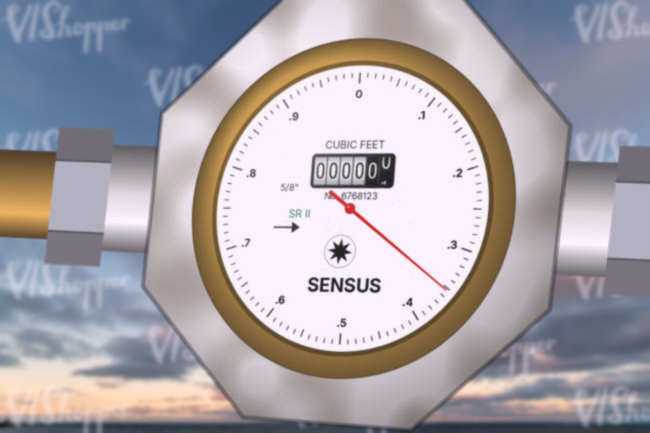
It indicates 0.35 ft³
